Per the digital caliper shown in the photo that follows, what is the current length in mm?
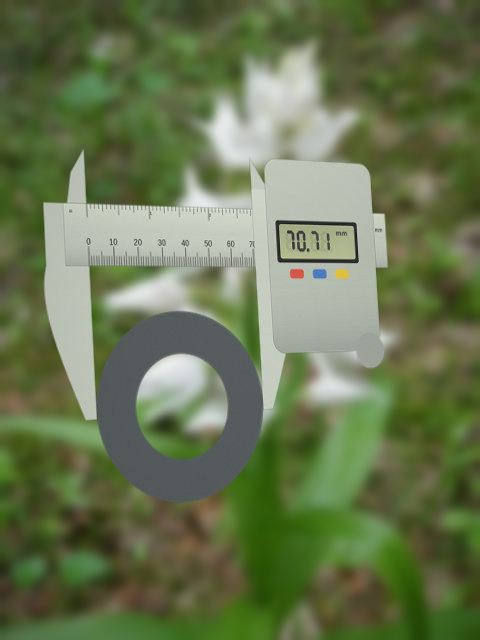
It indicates 70.71 mm
